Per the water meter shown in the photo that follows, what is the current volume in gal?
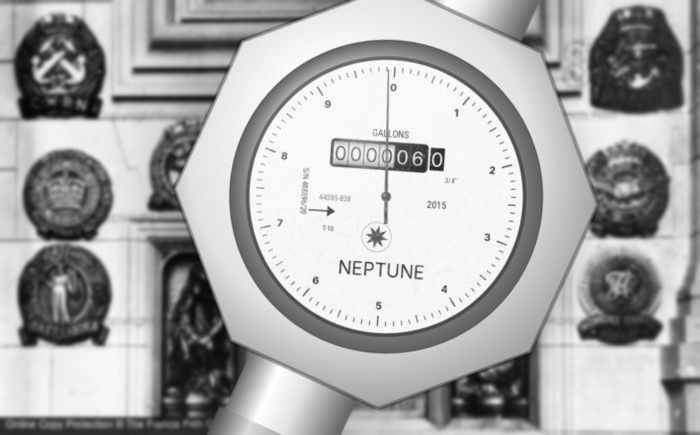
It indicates 59.9 gal
